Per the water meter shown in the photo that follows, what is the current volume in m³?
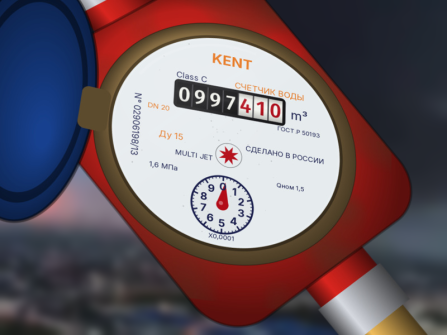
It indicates 997.4100 m³
